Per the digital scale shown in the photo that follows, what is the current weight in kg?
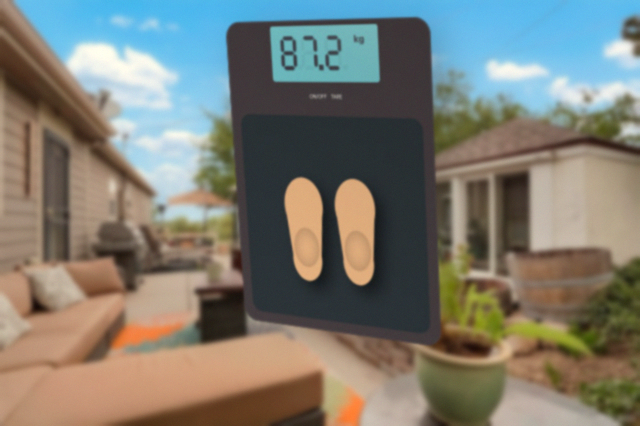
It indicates 87.2 kg
